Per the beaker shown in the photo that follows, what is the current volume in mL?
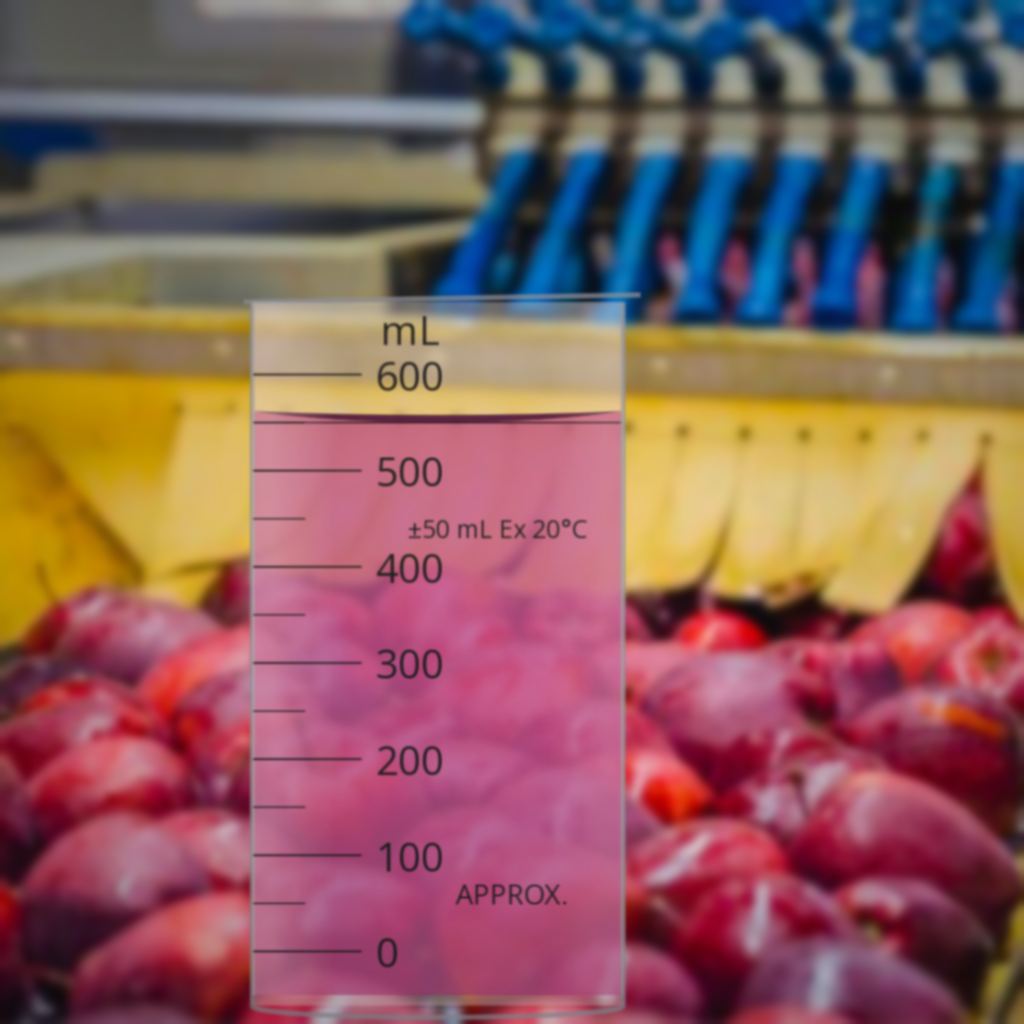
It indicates 550 mL
